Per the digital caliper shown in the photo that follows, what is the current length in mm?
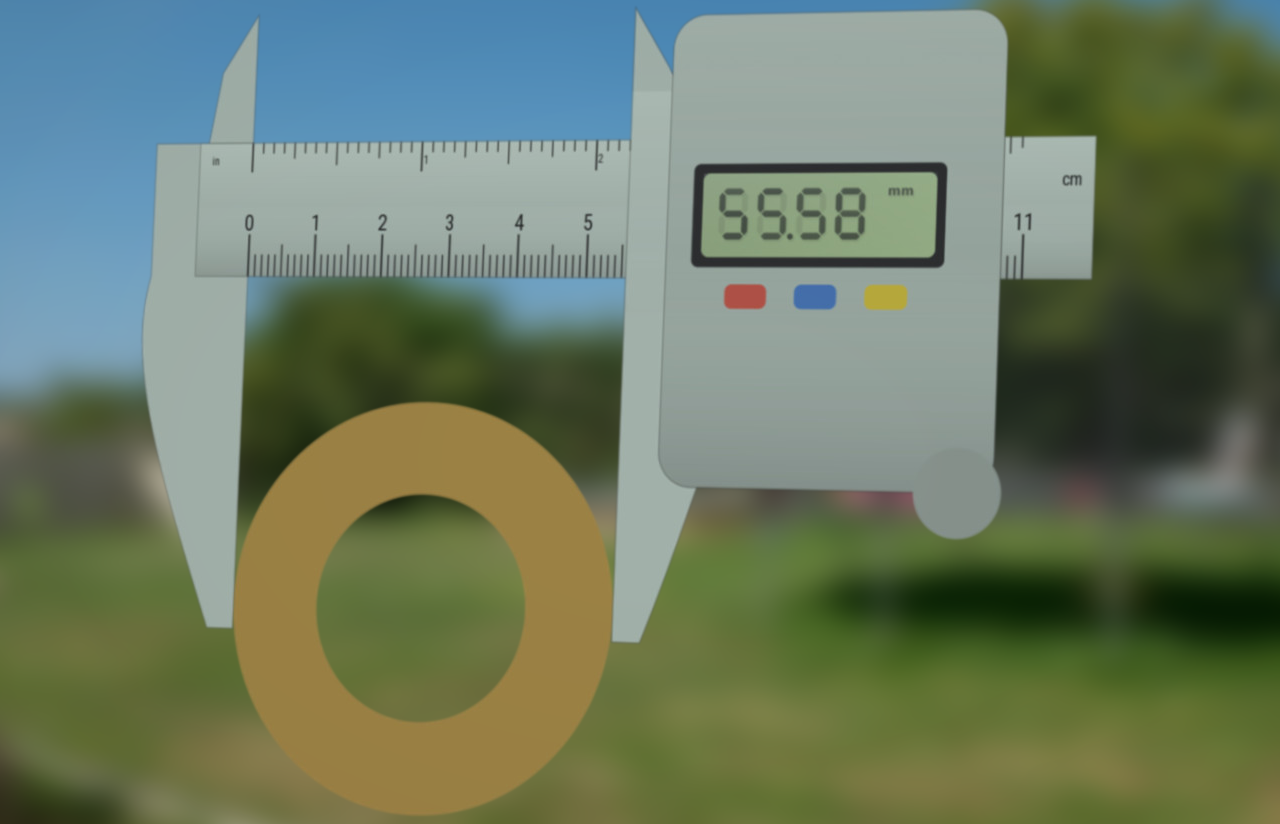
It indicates 55.58 mm
